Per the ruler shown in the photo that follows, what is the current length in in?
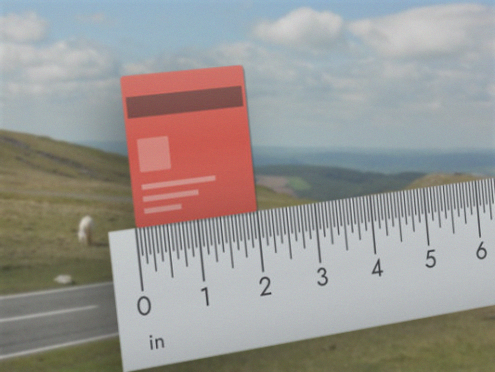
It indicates 2 in
